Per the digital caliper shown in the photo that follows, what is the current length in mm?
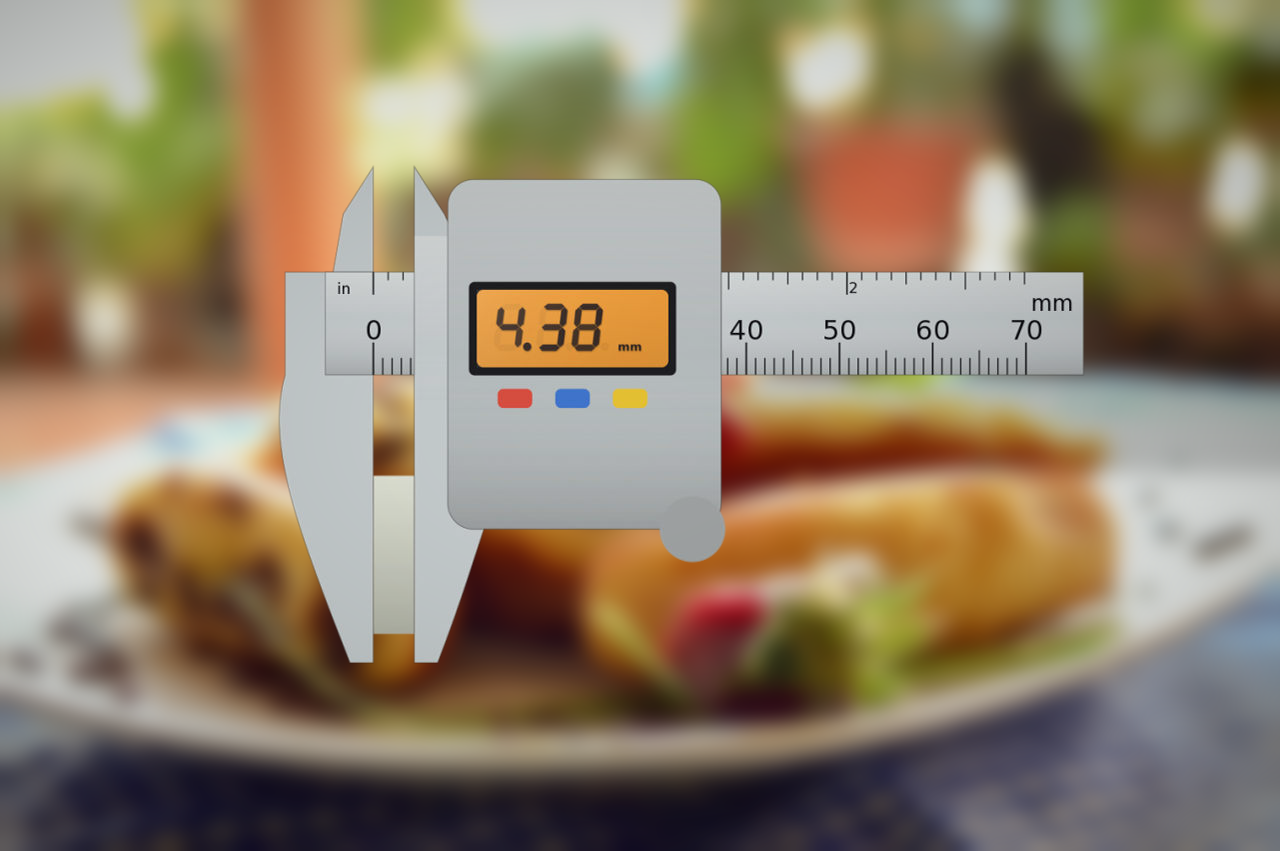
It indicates 4.38 mm
